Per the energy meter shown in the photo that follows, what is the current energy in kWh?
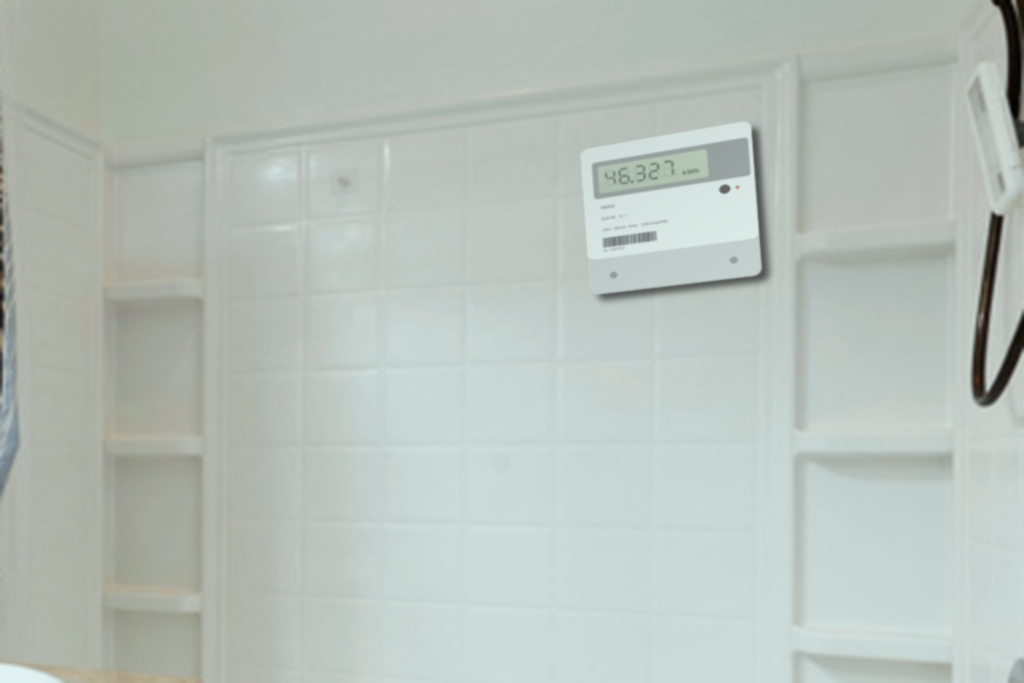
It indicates 46.327 kWh
